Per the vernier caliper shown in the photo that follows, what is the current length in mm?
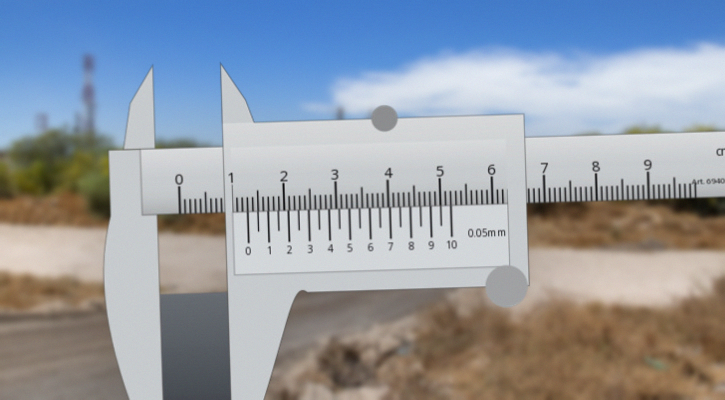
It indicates 13.0 mm
